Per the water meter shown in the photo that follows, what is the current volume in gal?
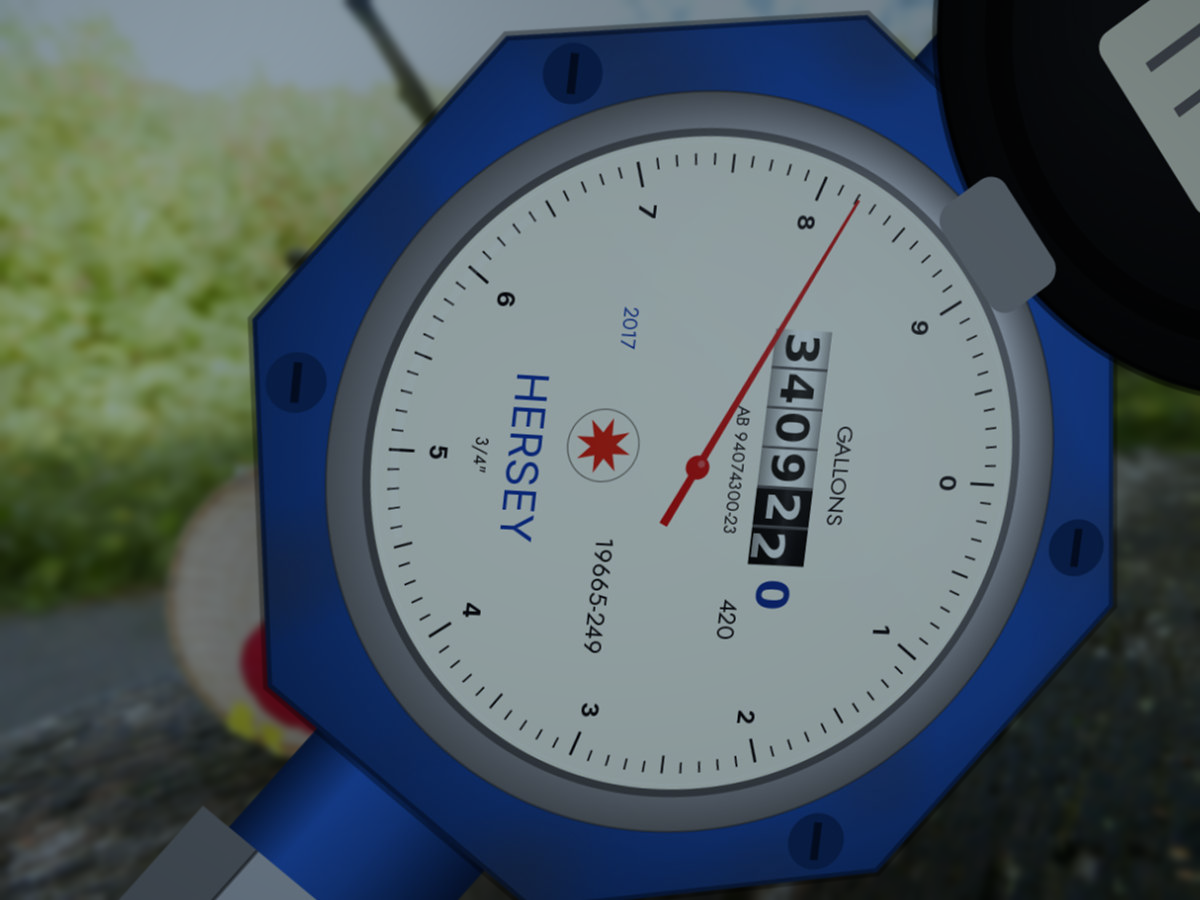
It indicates 3409218.2 gal
